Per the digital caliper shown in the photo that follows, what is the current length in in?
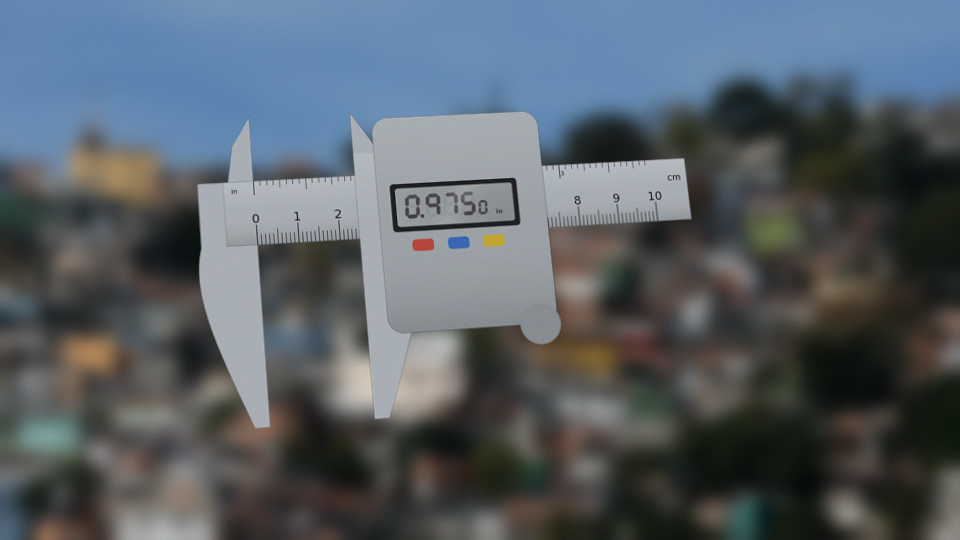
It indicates 0.9750 in
